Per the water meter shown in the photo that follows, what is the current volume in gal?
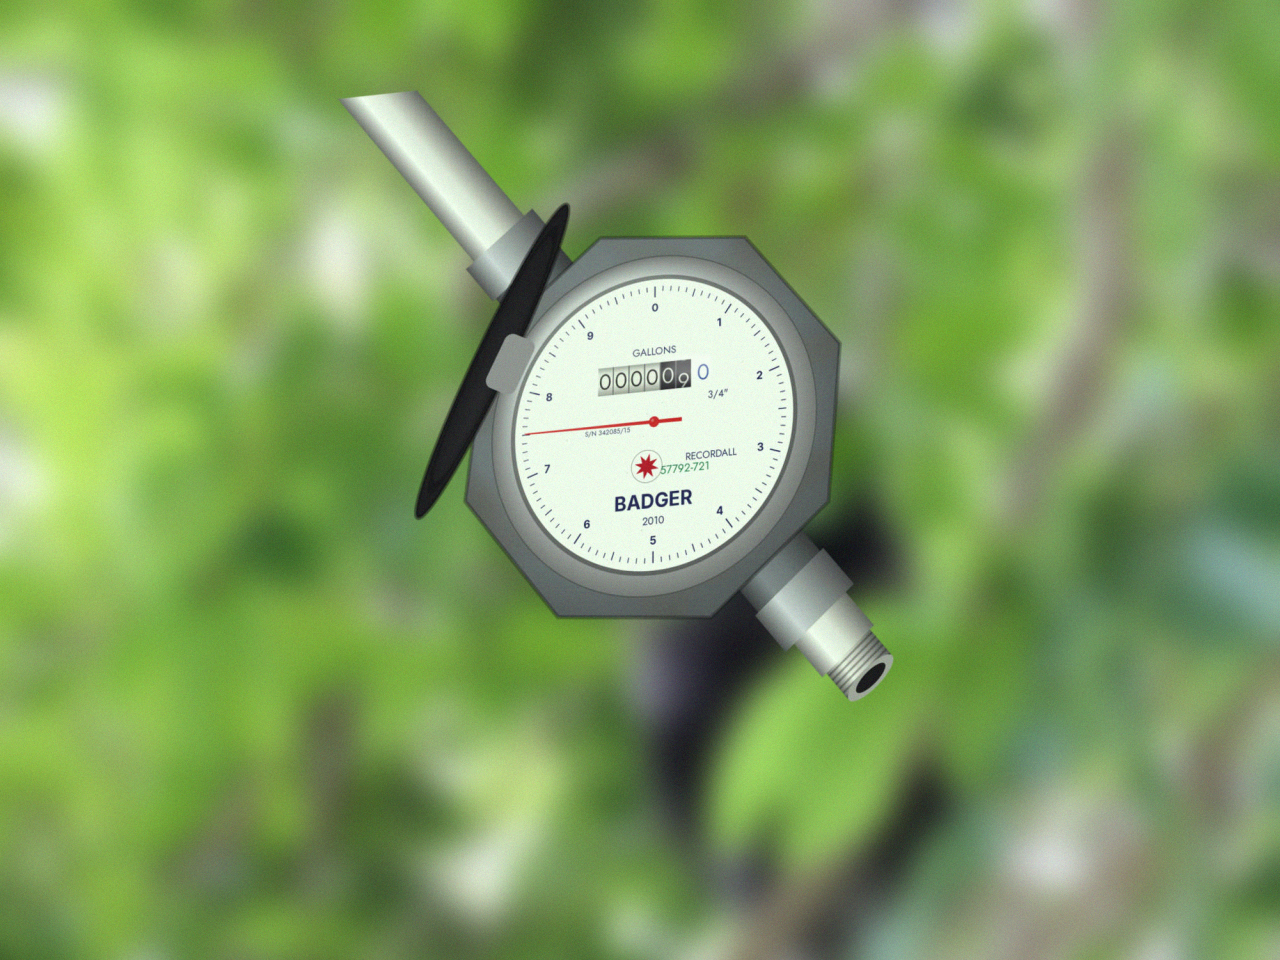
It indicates 87.5 gal
